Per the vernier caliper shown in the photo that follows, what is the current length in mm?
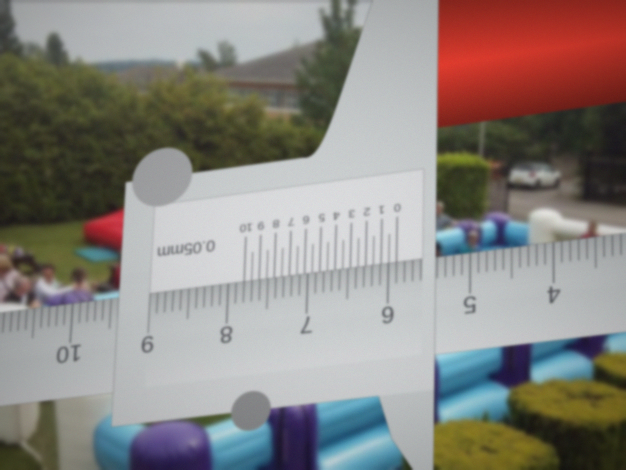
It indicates 59.0 mm
